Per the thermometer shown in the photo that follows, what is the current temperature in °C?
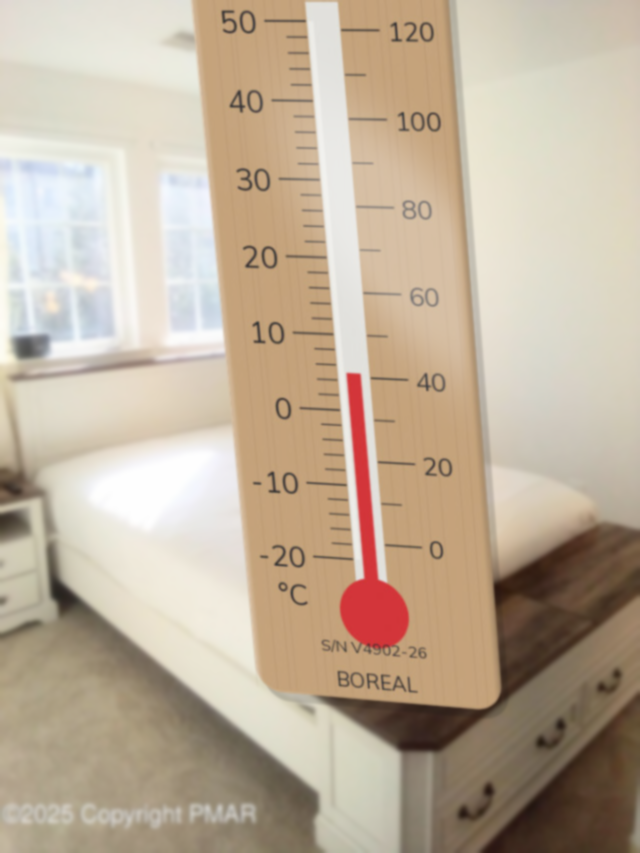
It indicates 5 °C
